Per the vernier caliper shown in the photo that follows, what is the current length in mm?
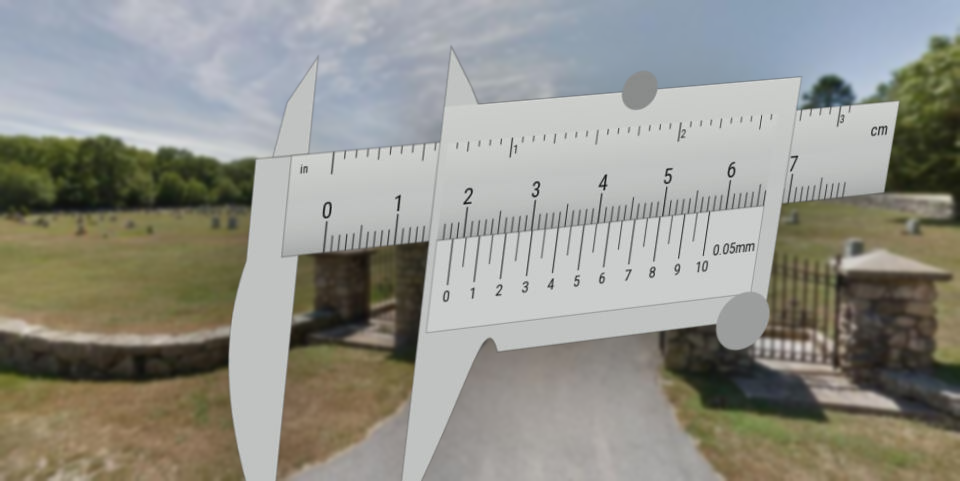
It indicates 18.4 mm
